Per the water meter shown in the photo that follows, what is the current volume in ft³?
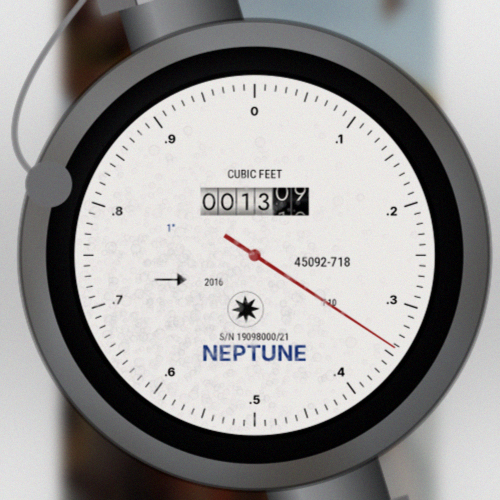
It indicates 1309.34 ft³
